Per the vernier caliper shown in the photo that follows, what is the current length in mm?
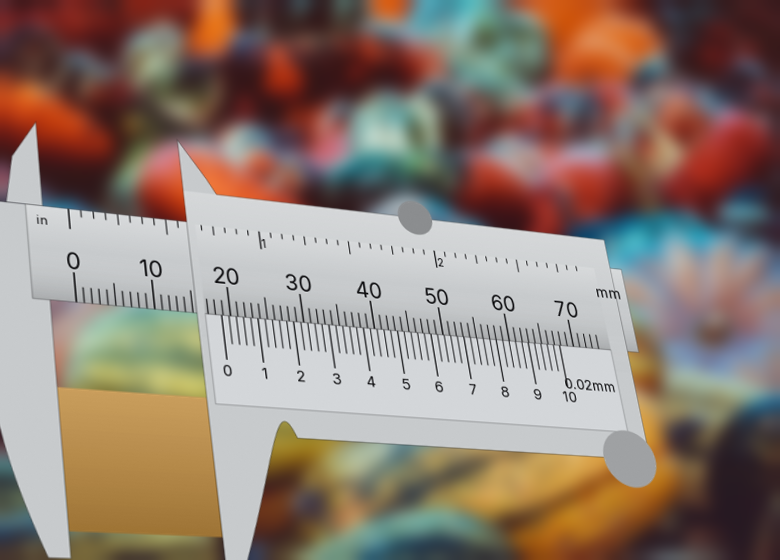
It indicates 18.8 mm
